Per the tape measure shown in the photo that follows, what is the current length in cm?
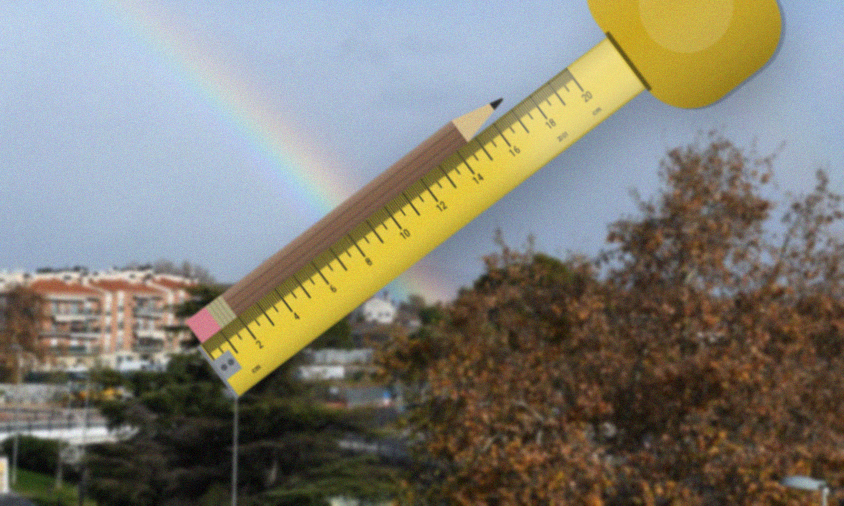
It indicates 17 cm
